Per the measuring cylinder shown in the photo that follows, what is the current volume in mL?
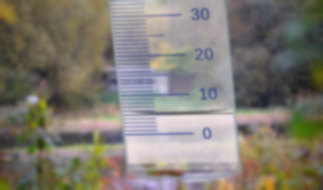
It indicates 5 mL
